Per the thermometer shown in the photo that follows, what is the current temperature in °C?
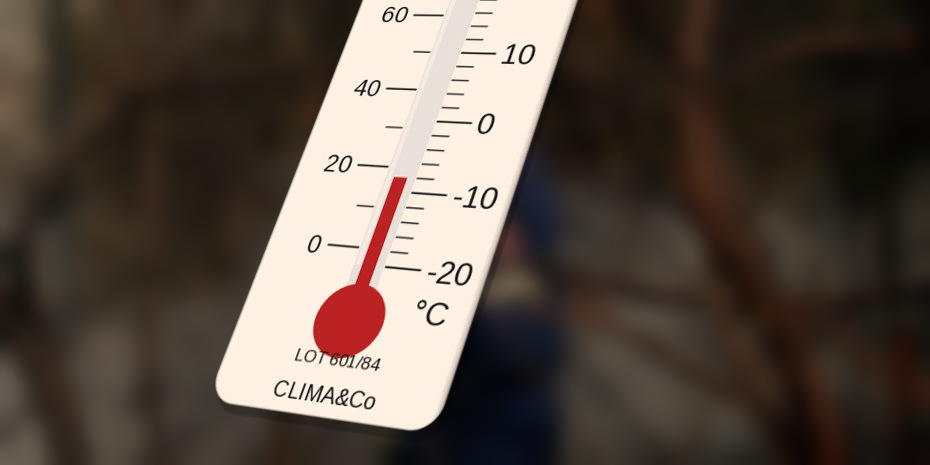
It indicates -8 °C
